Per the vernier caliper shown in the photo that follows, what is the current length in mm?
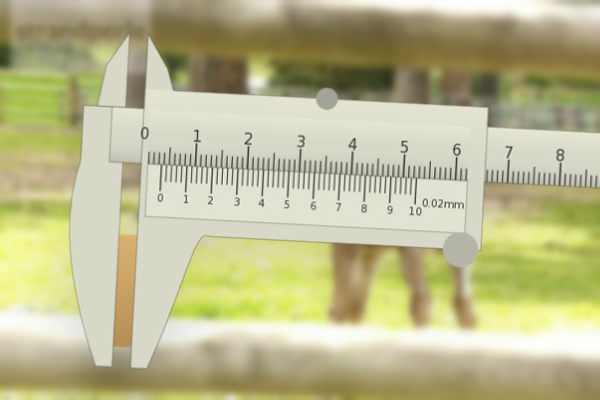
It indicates 3.5 mm
